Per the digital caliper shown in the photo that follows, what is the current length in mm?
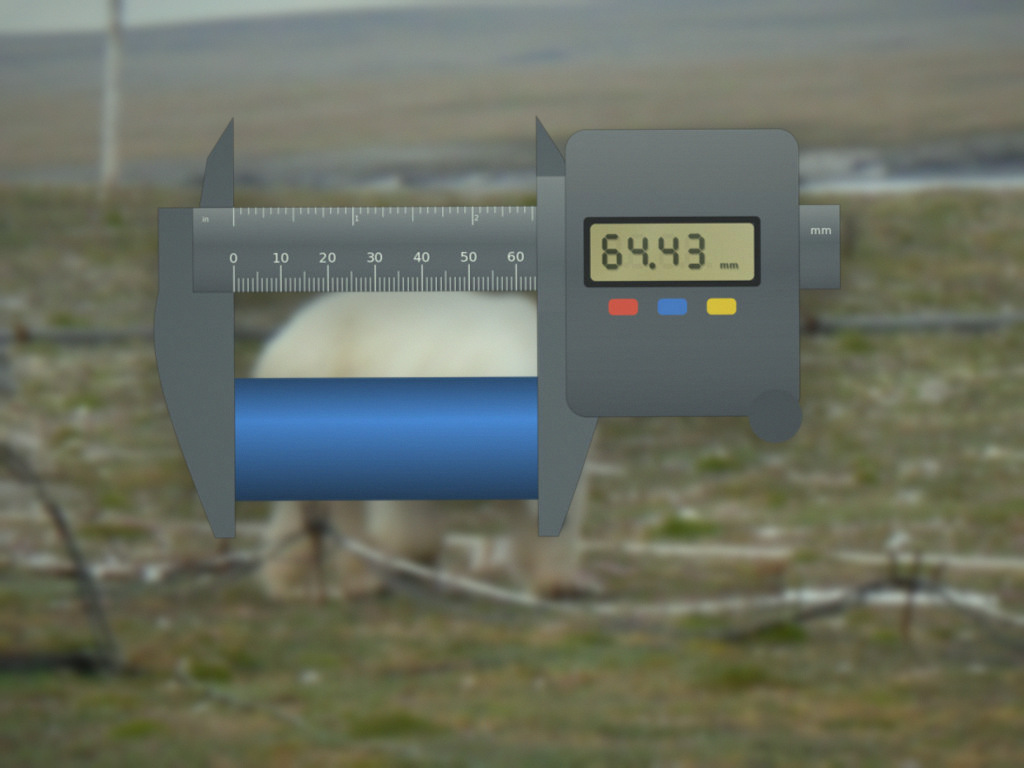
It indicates 64.43 mm
